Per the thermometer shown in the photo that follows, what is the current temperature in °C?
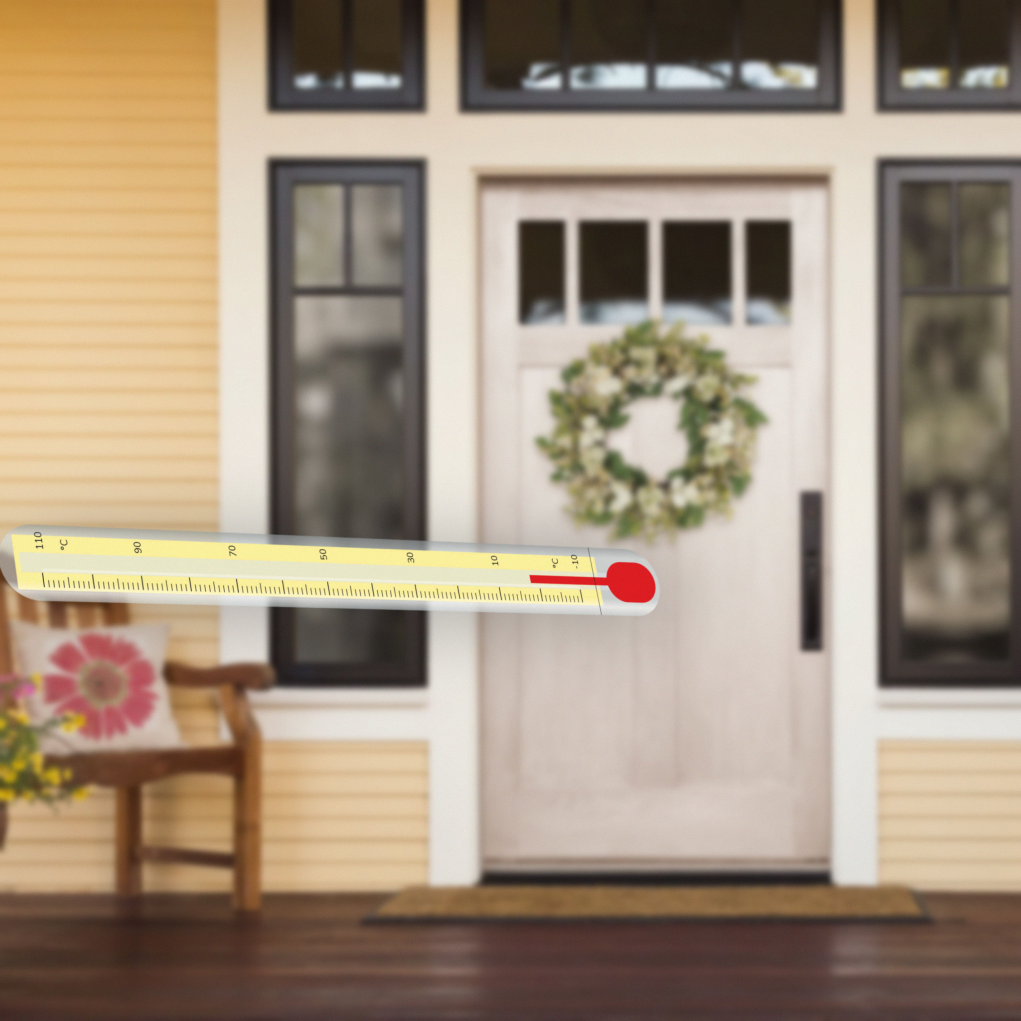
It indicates 2 °C
